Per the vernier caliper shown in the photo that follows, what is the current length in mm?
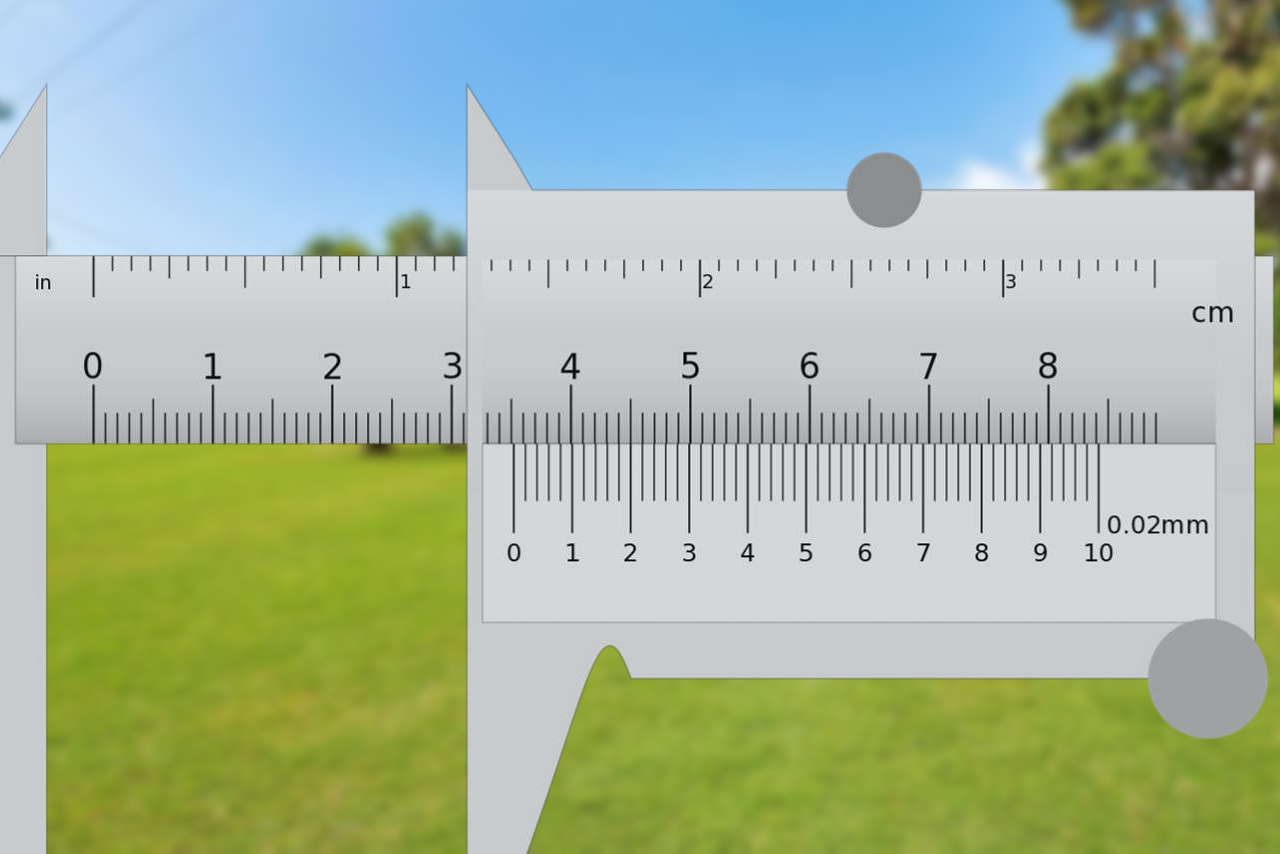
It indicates 35.2 mm
